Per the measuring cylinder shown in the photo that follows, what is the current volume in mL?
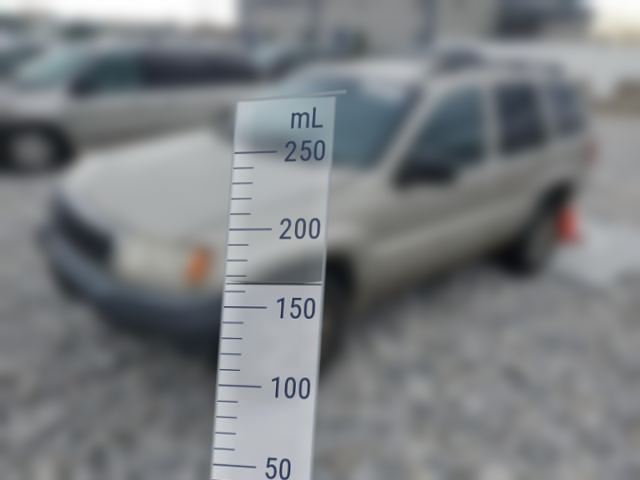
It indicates 165 mL
